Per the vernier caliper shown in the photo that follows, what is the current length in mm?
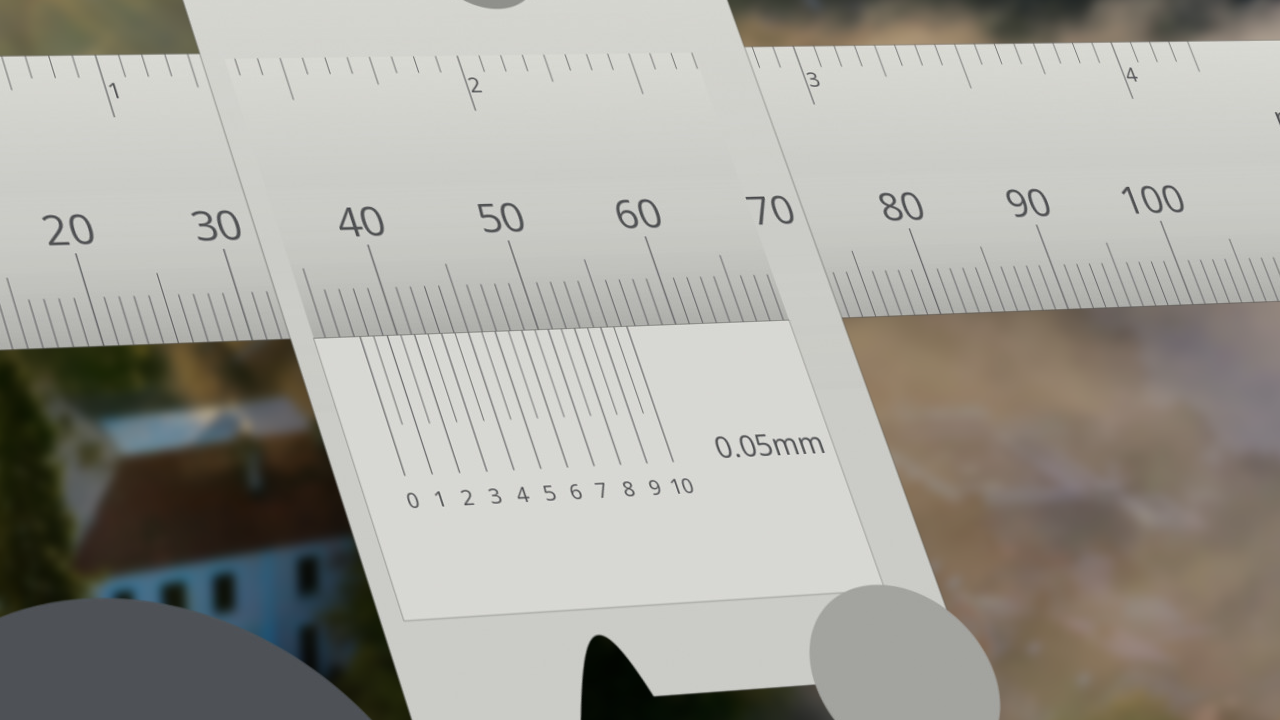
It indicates 37.4 mm
